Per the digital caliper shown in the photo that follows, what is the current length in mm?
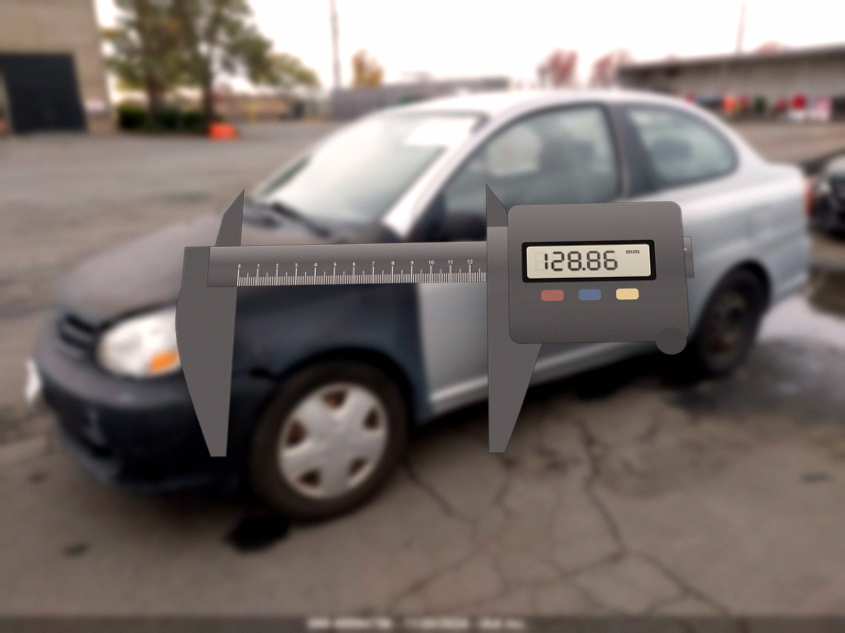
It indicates 128.86 mm
